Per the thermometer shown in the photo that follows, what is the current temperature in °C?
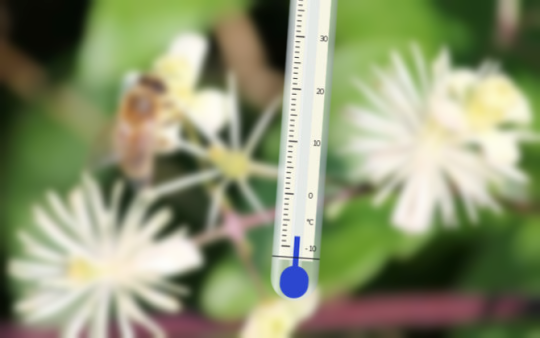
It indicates -8 °C
